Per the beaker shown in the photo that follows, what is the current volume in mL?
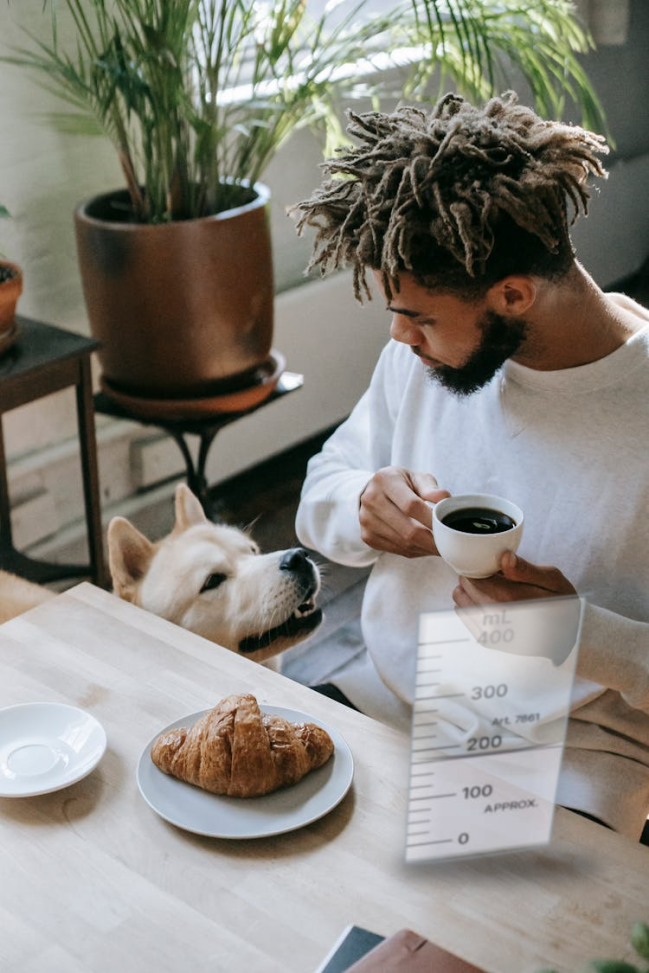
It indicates 175 mL
